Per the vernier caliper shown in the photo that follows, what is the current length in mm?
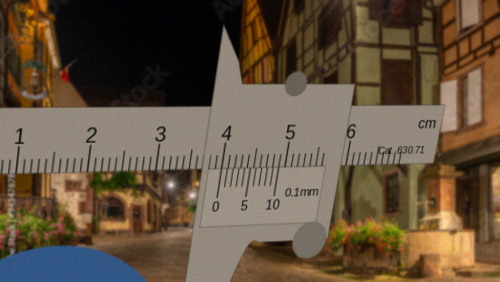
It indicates 40.0 mm
